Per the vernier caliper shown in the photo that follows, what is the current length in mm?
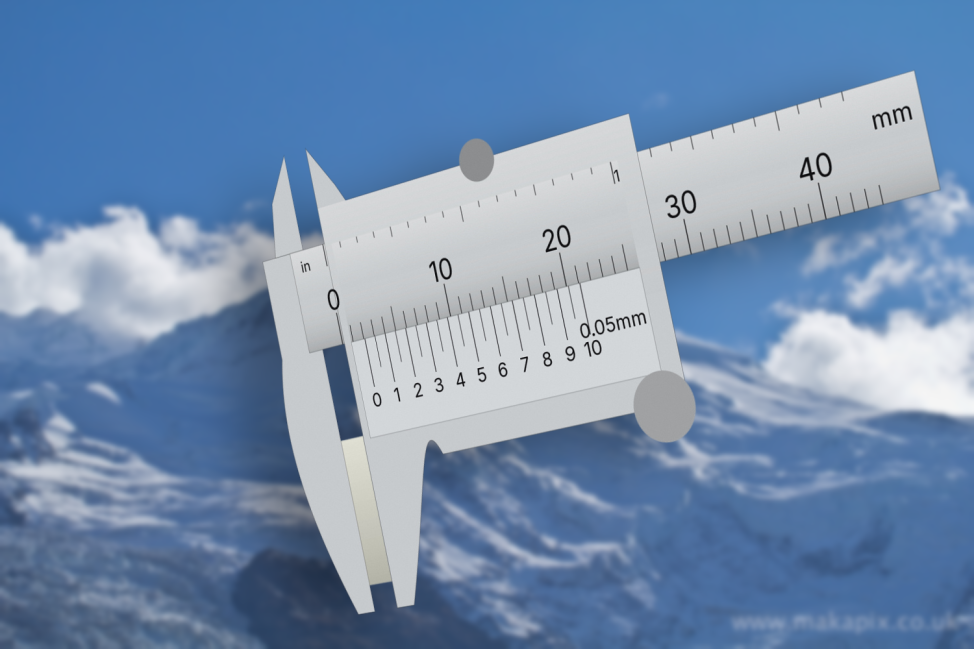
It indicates 2.1 mm
